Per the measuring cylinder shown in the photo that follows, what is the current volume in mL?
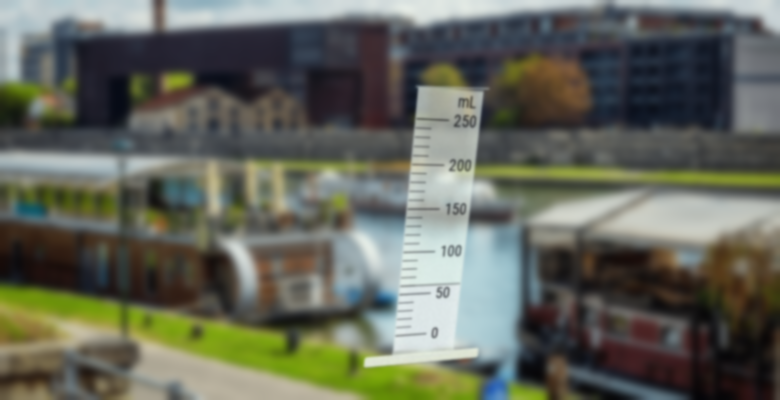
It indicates 60 mL
